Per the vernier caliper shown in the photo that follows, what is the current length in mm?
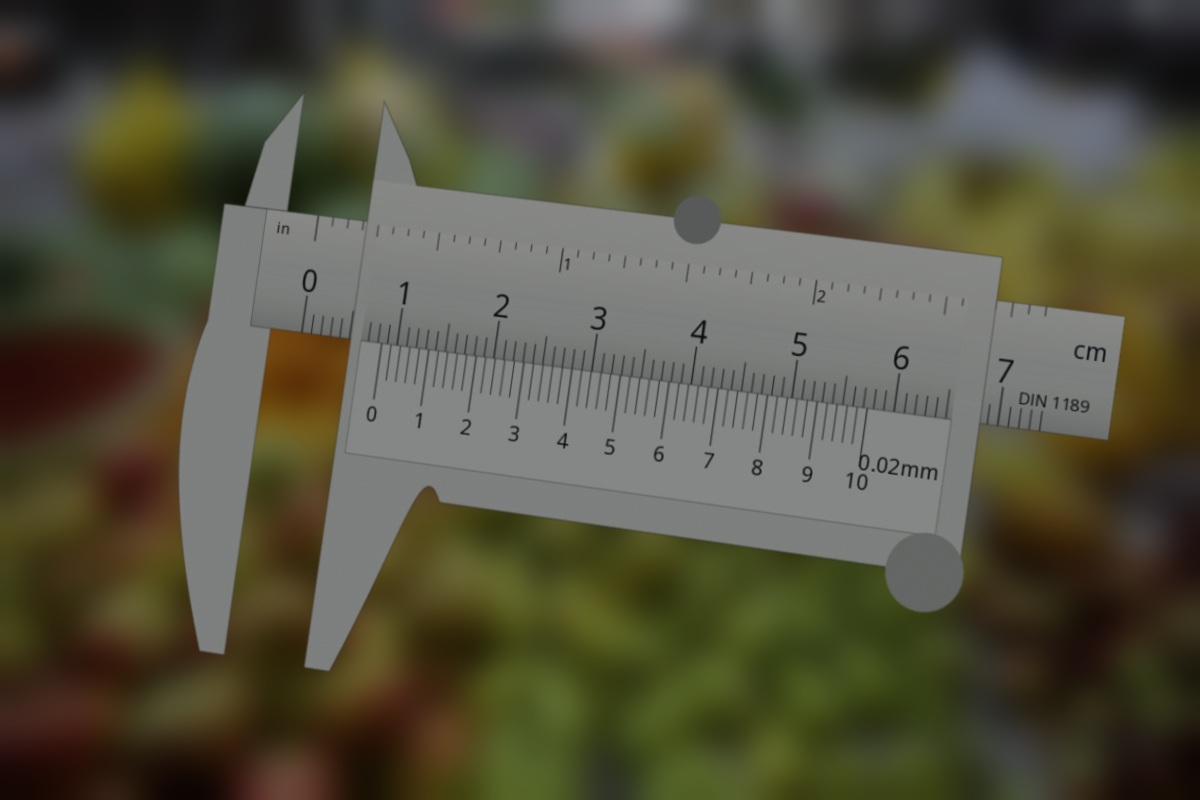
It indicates 8.4 mm
